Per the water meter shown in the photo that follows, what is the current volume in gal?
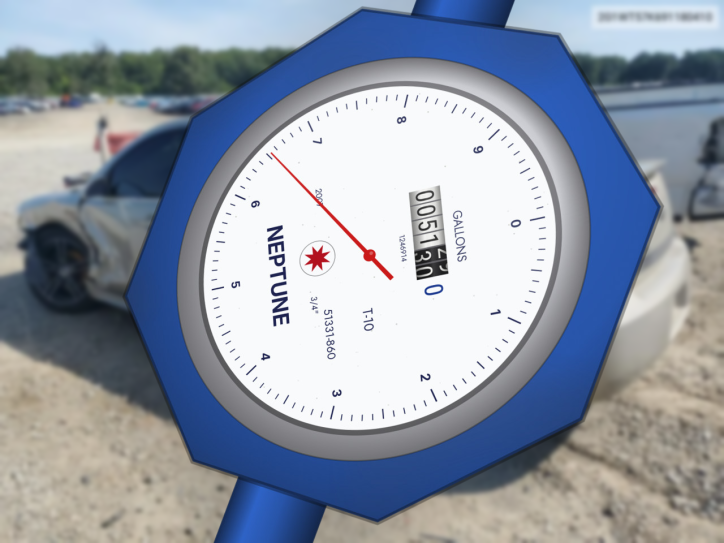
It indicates 51296.5 gal
